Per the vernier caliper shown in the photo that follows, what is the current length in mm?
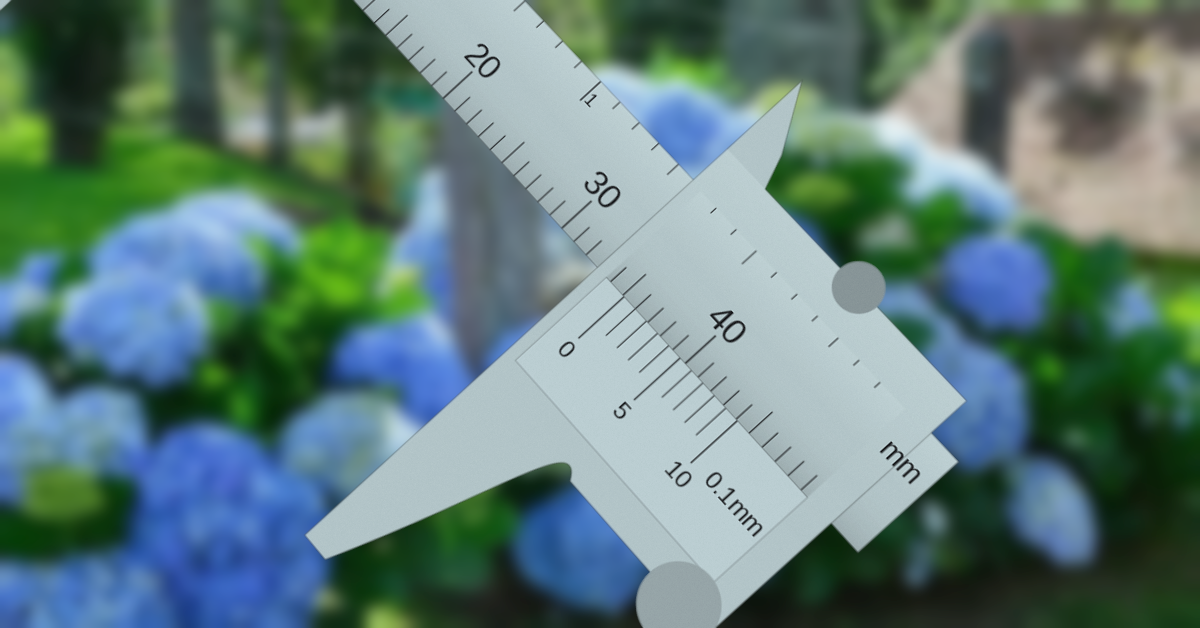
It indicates 35.1 mm
